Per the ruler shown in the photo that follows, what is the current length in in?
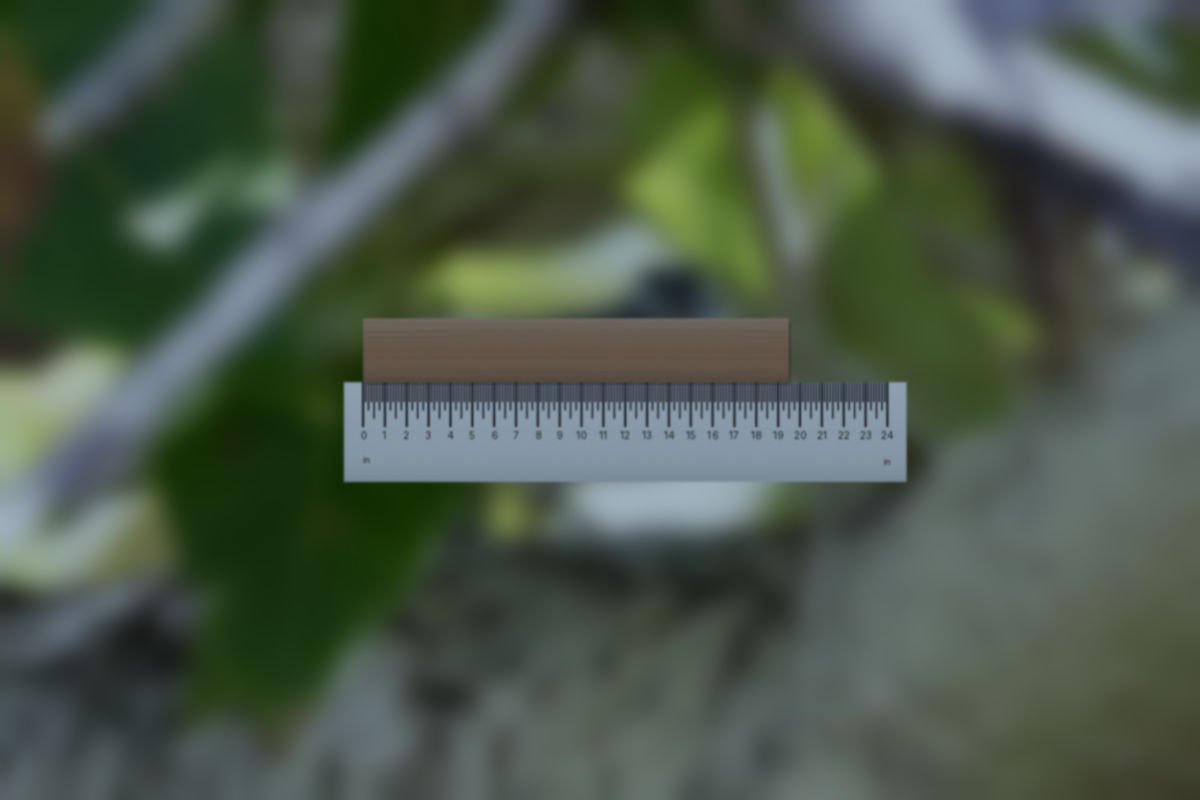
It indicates 19.5 in
